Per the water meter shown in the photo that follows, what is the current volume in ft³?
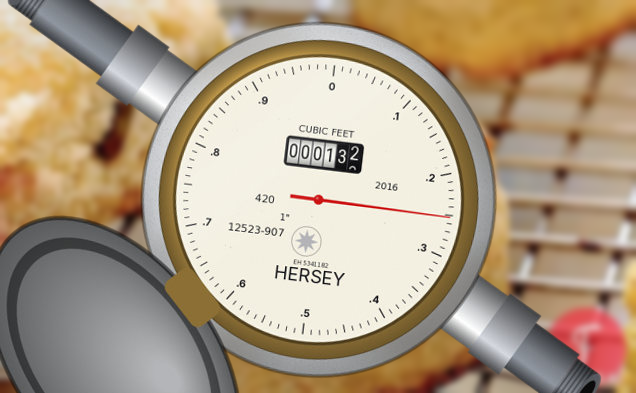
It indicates 132.25 ft³
